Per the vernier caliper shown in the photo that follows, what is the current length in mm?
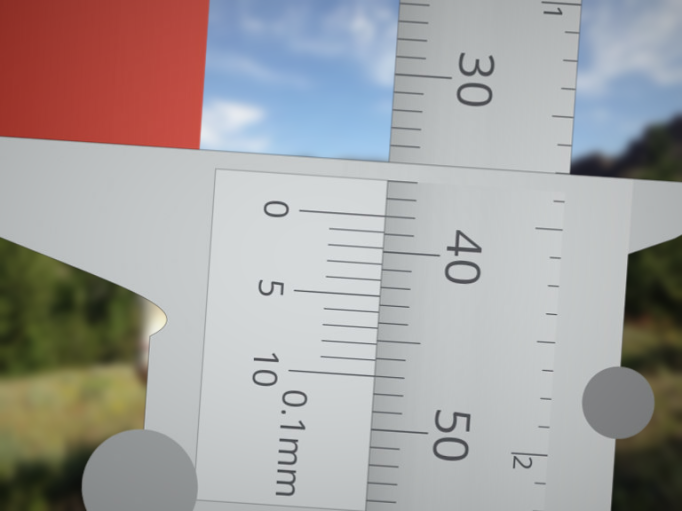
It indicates 38.0 mm
